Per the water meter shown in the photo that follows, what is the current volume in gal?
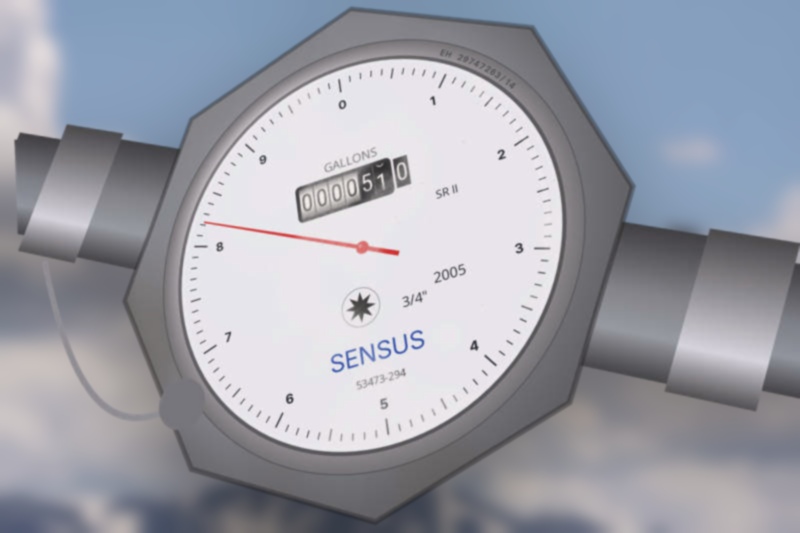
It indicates 508.2 gal
